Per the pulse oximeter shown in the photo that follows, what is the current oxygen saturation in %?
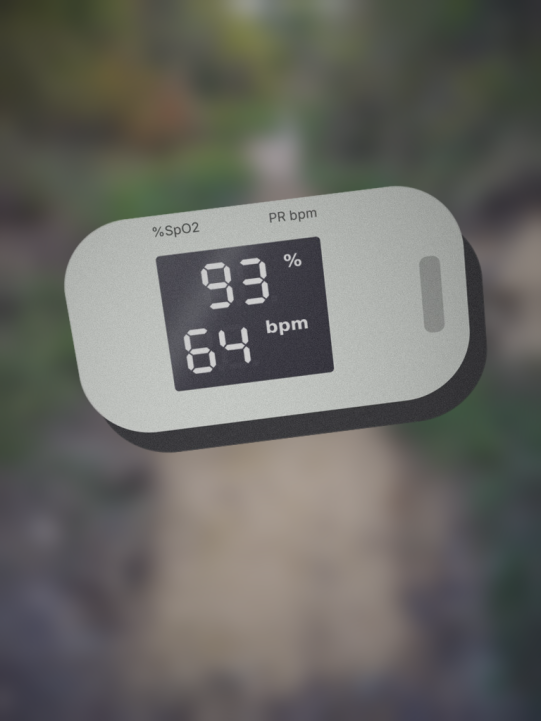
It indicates 93 %
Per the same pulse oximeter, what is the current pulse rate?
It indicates 64 bpm
